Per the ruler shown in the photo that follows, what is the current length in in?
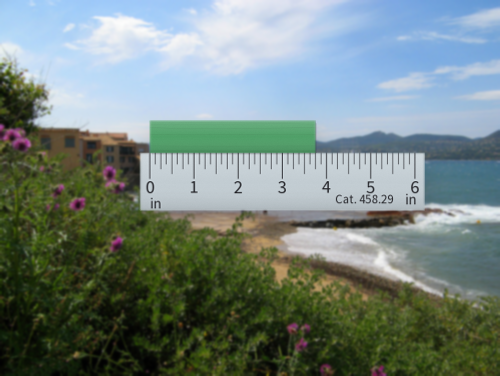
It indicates 3.75 in
